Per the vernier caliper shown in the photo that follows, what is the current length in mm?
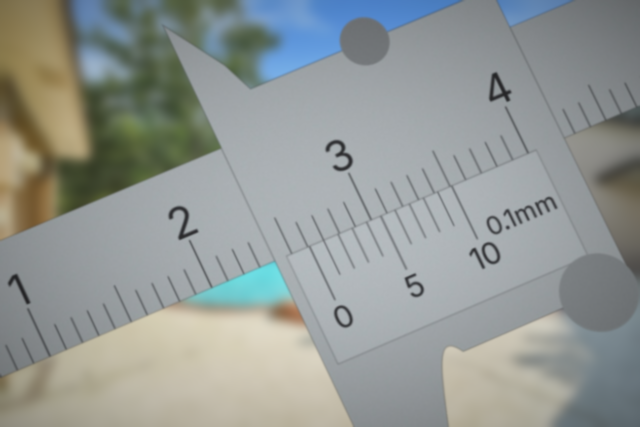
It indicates 26.1 mm
